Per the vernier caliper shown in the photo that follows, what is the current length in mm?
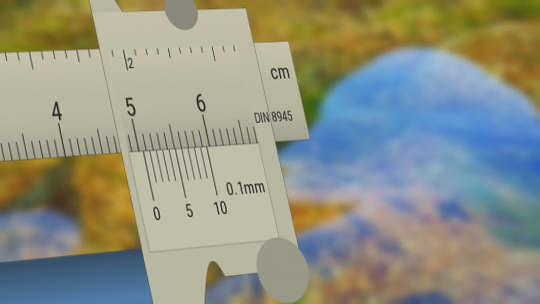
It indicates 50.6 mm
